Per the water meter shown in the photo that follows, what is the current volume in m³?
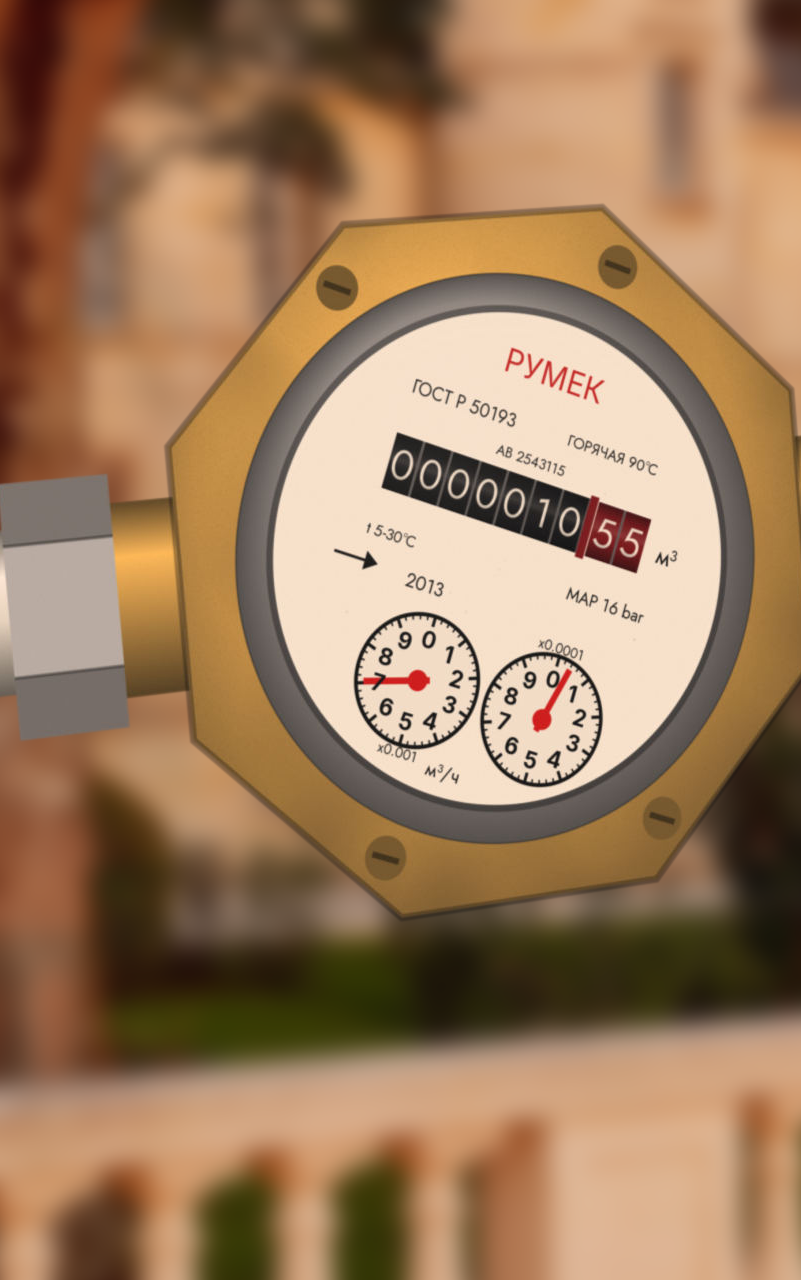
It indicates 10.5570 m³
